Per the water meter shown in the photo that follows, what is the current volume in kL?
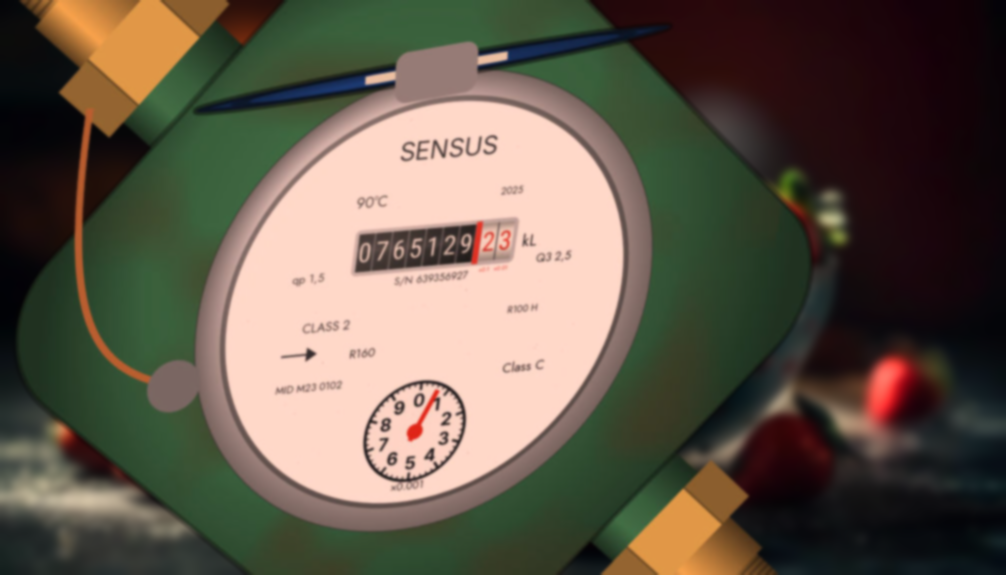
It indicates 765129.230 kL
